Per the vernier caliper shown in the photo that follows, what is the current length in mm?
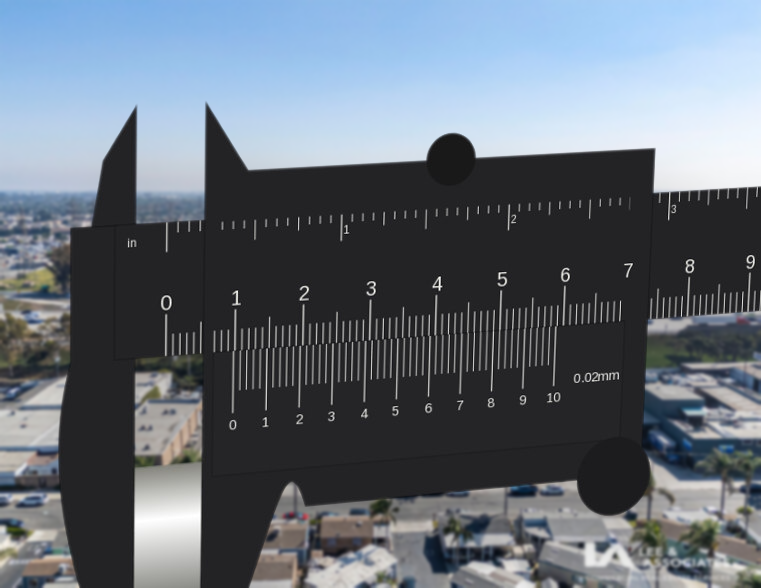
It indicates 9.8 mm
